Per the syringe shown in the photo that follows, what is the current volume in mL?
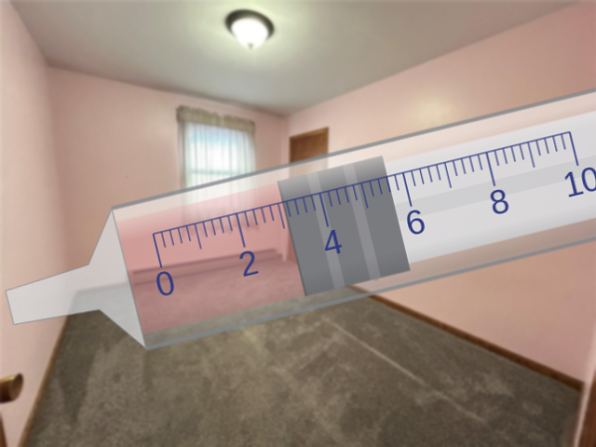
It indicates 3.1 mL
